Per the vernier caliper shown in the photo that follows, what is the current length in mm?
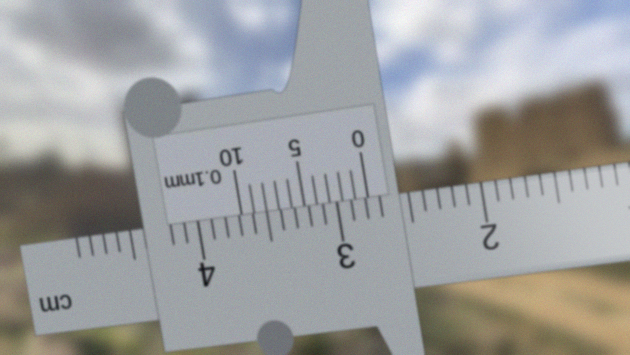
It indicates 27.8 mm
